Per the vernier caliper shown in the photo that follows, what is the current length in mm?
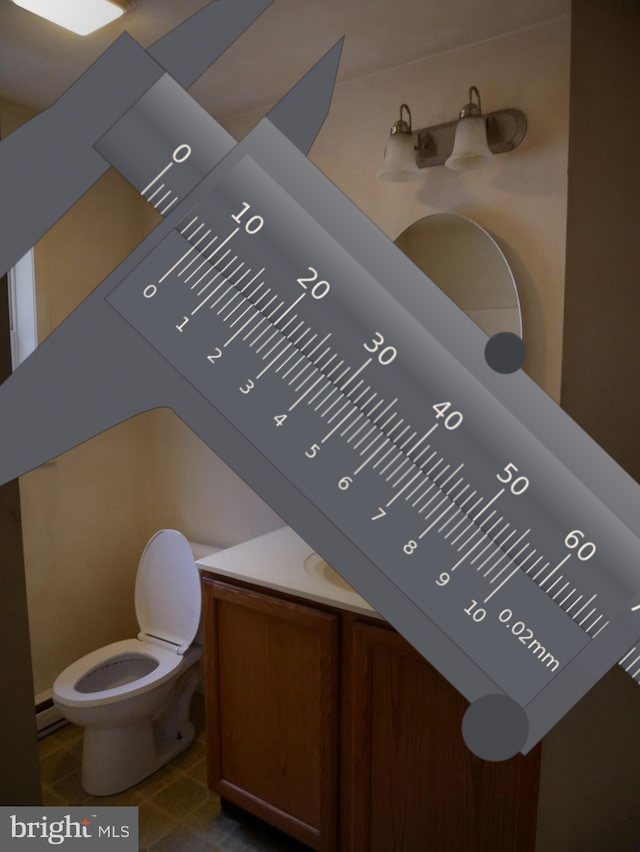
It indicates 8.0 mm
